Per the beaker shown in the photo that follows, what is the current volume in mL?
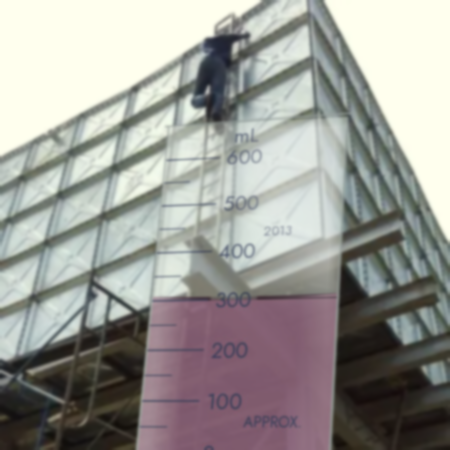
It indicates 300 mL
